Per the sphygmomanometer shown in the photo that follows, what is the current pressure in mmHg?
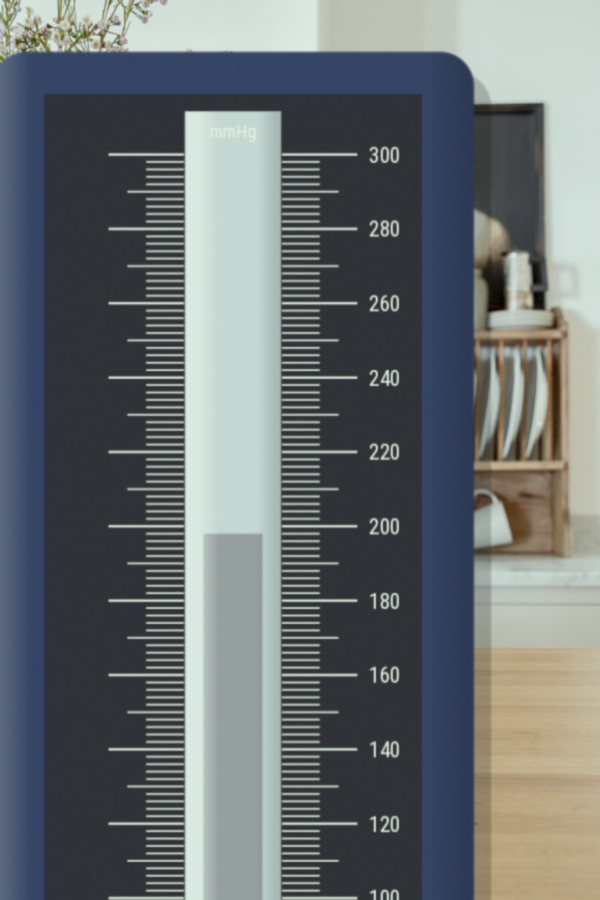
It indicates 198 mmHg
